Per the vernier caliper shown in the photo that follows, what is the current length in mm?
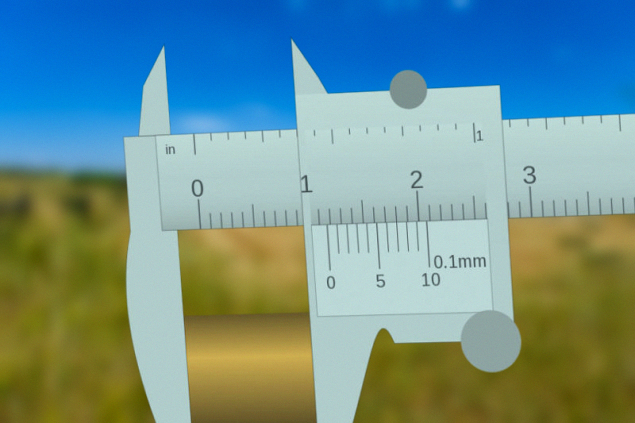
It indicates 11.7 mm
